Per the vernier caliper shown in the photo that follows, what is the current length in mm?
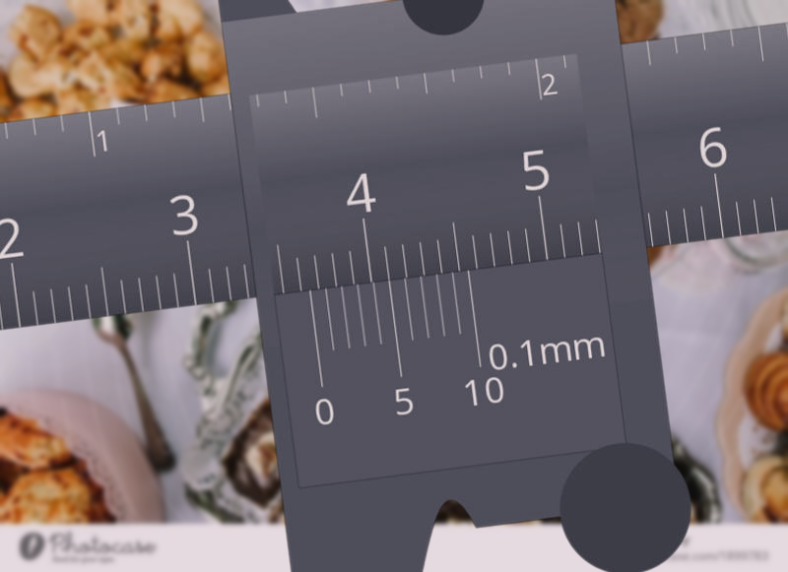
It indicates 36.5 mm
